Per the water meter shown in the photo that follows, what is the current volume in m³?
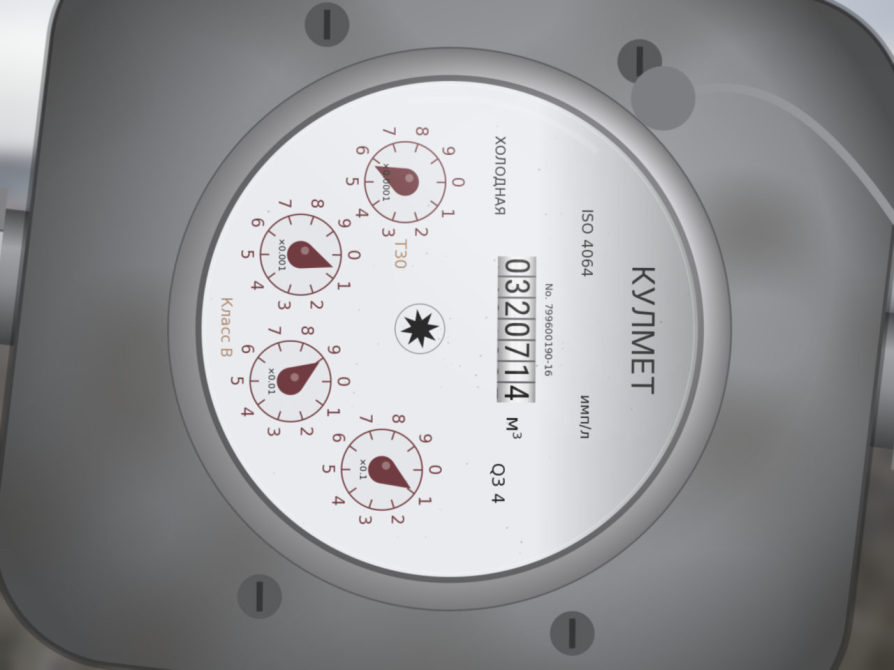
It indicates 320714.0905 m³
